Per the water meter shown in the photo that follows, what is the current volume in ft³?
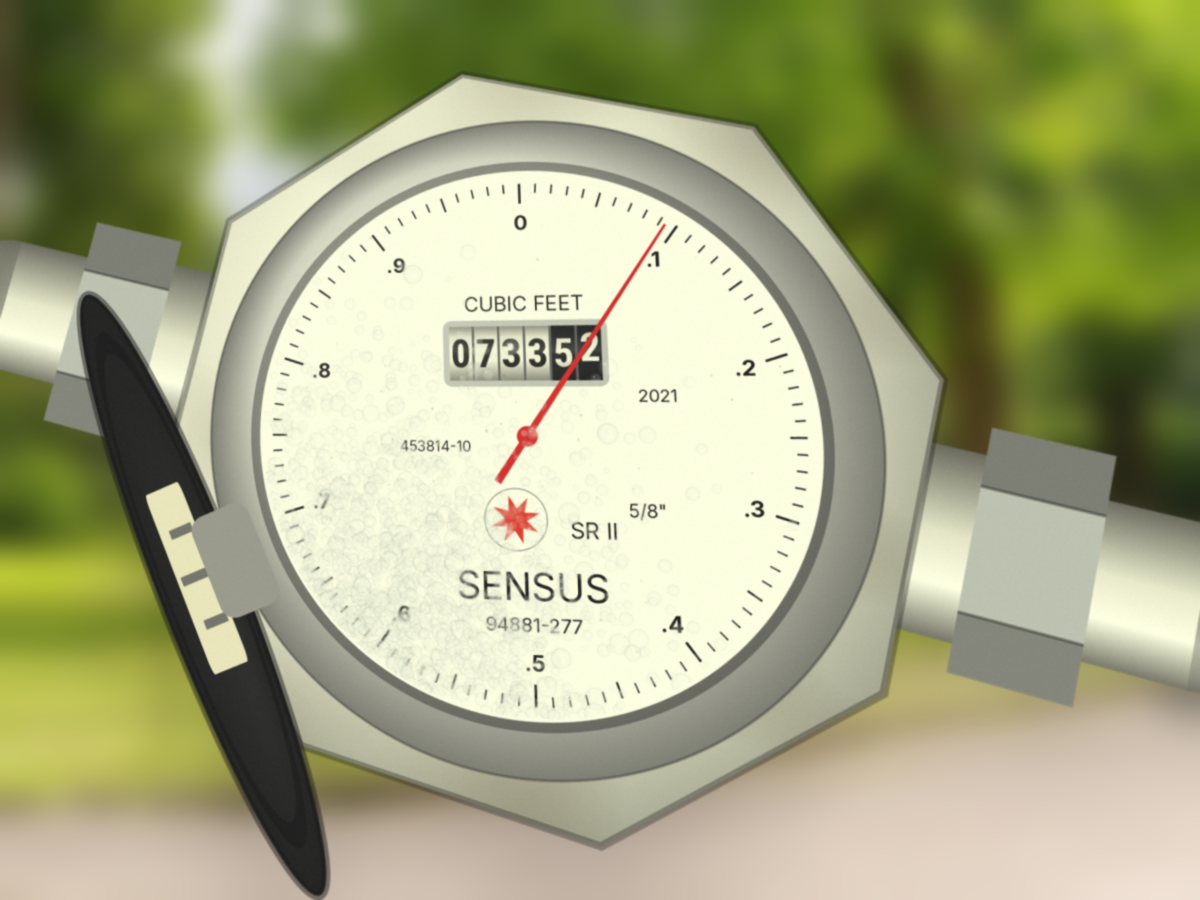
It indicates 73352.09 ft³
